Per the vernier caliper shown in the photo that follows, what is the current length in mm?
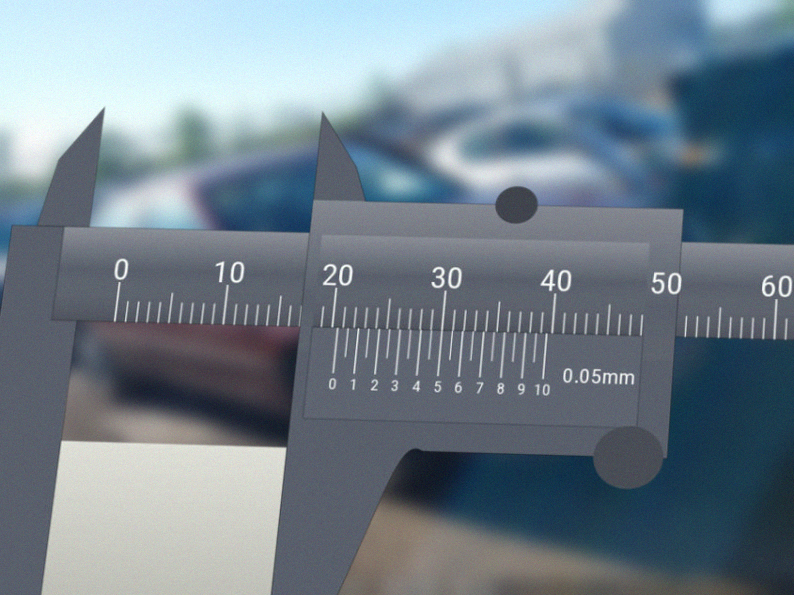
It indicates 20.5 mm
